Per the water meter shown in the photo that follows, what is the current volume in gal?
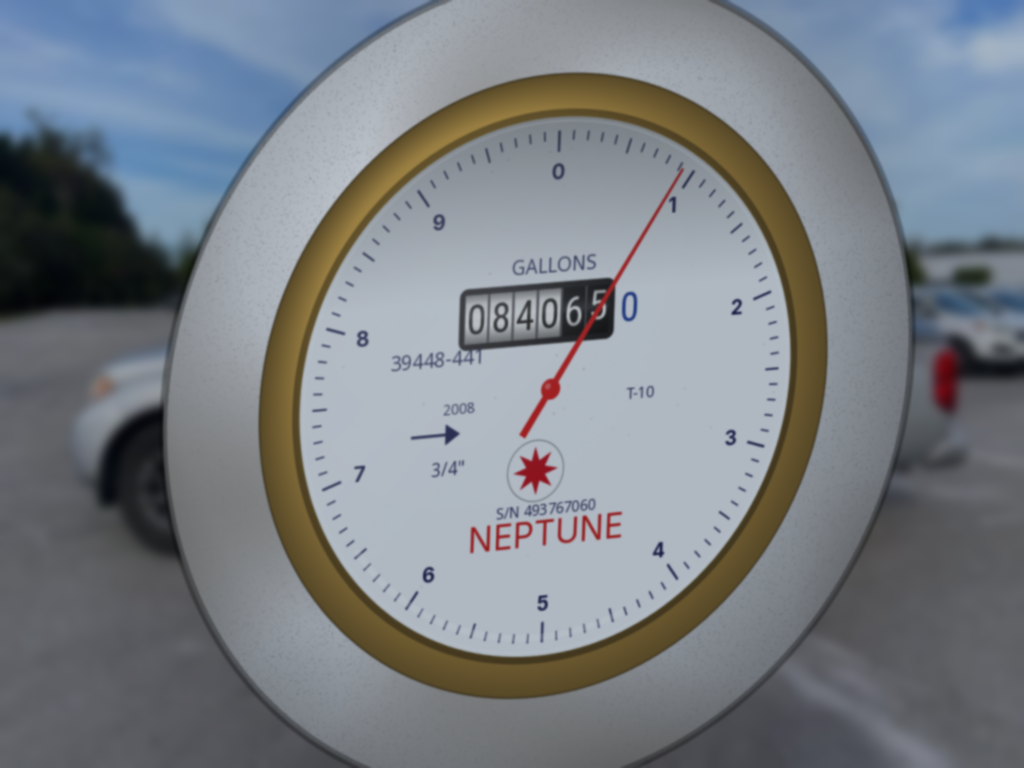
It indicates 840650.9 gal
